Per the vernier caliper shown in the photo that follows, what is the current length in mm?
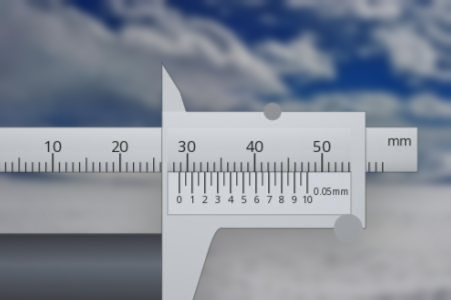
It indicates 28.8 mm
